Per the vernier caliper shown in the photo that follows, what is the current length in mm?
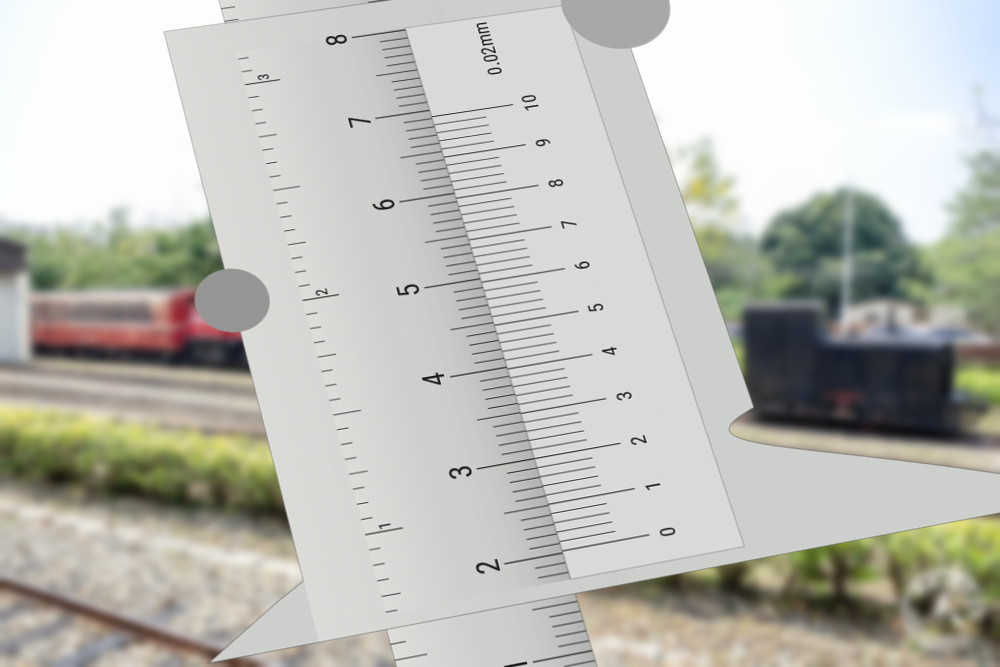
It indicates 20.2 mm
